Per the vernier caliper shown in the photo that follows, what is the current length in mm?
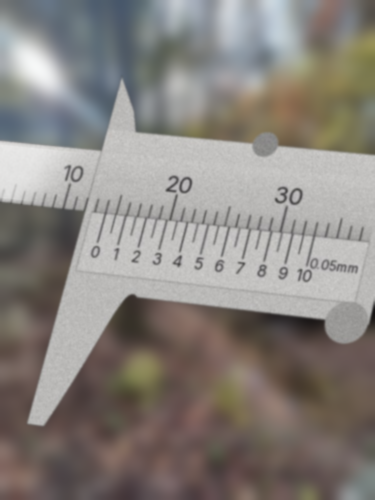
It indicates 14.0 mm
